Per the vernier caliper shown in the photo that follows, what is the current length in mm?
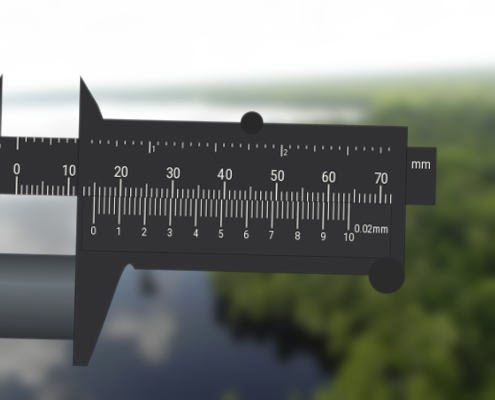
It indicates 15.0 mm
